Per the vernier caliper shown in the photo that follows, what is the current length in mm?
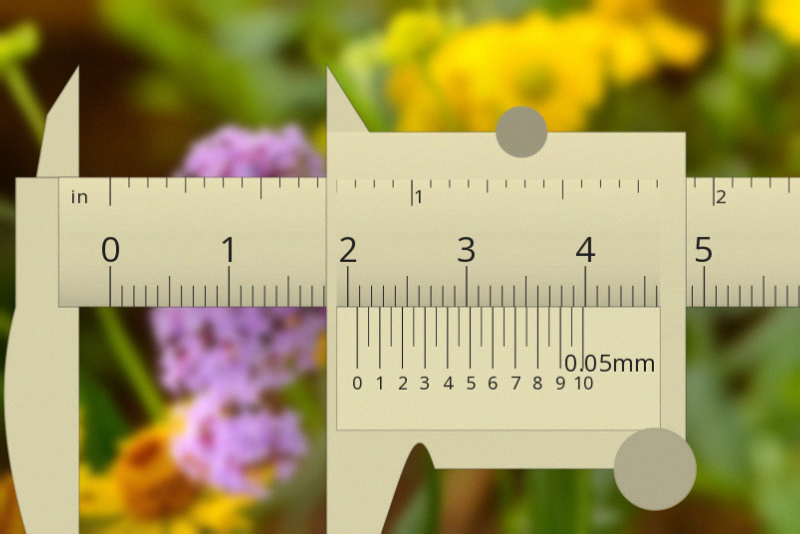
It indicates 20.8 mm
